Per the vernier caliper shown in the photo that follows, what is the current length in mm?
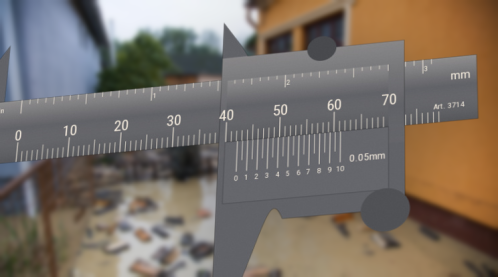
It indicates 42.2 mm
